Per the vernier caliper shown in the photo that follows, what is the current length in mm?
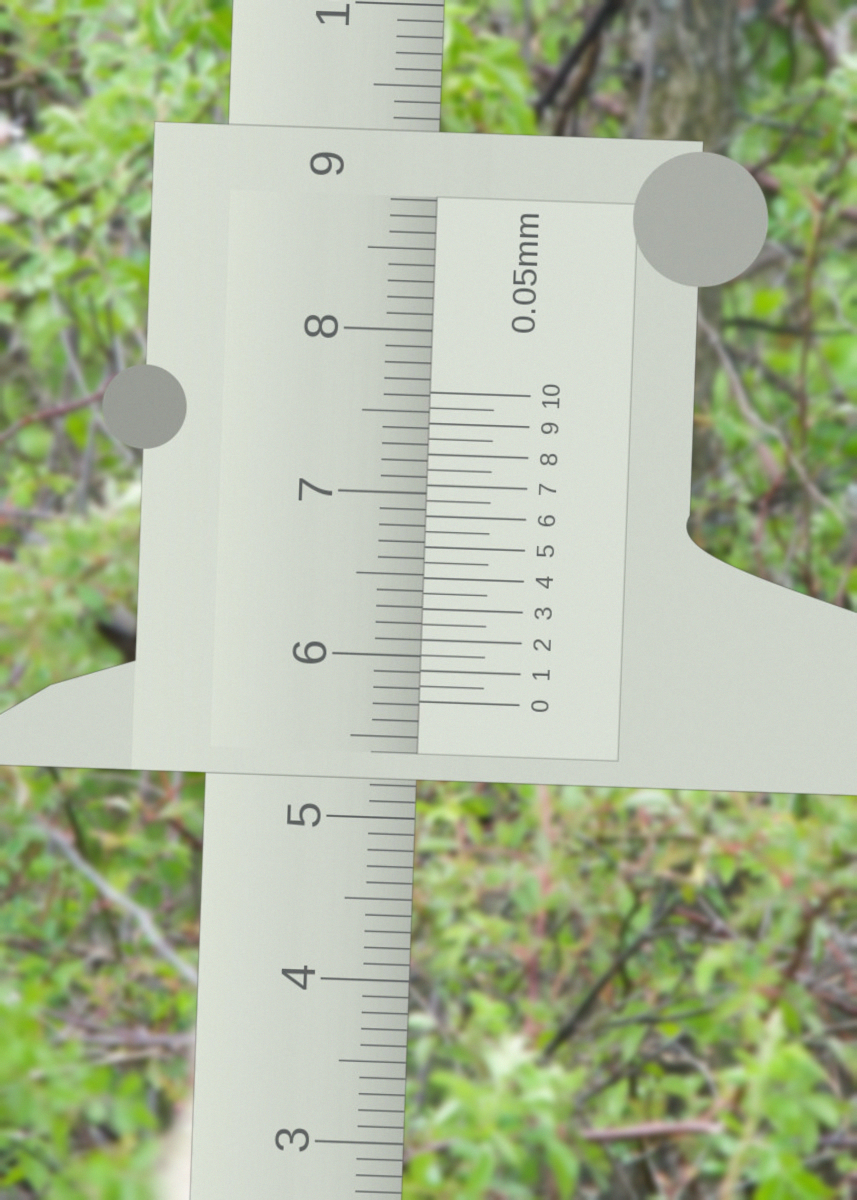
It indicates 57.2 mm
